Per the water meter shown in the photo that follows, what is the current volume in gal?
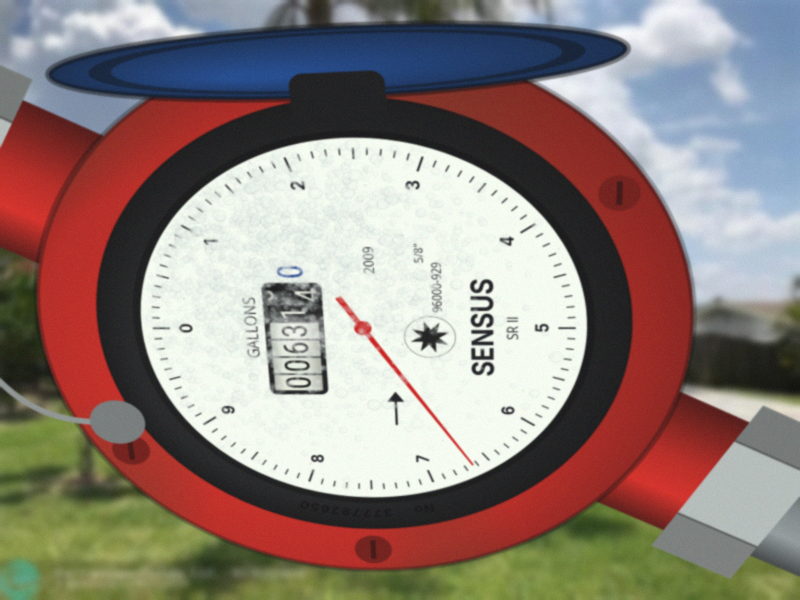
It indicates 63136.6 gal
